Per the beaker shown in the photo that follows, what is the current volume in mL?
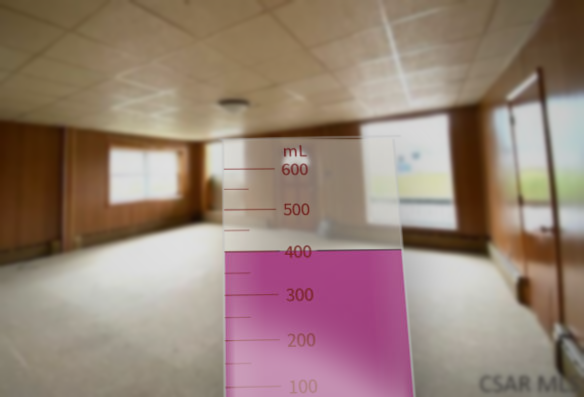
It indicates 400 mL
